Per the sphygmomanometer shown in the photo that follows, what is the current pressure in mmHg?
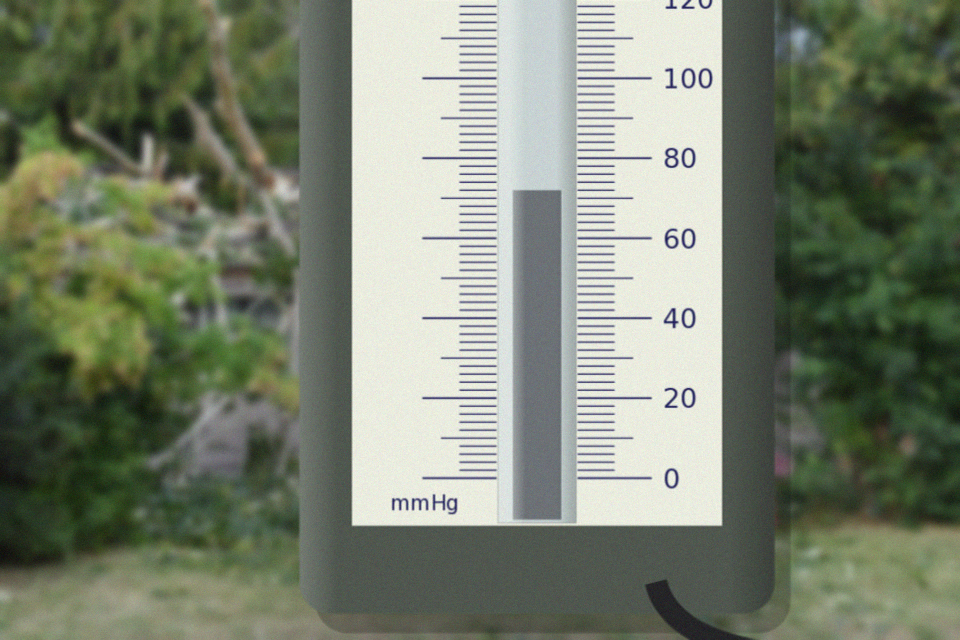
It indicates 72 mmHg
